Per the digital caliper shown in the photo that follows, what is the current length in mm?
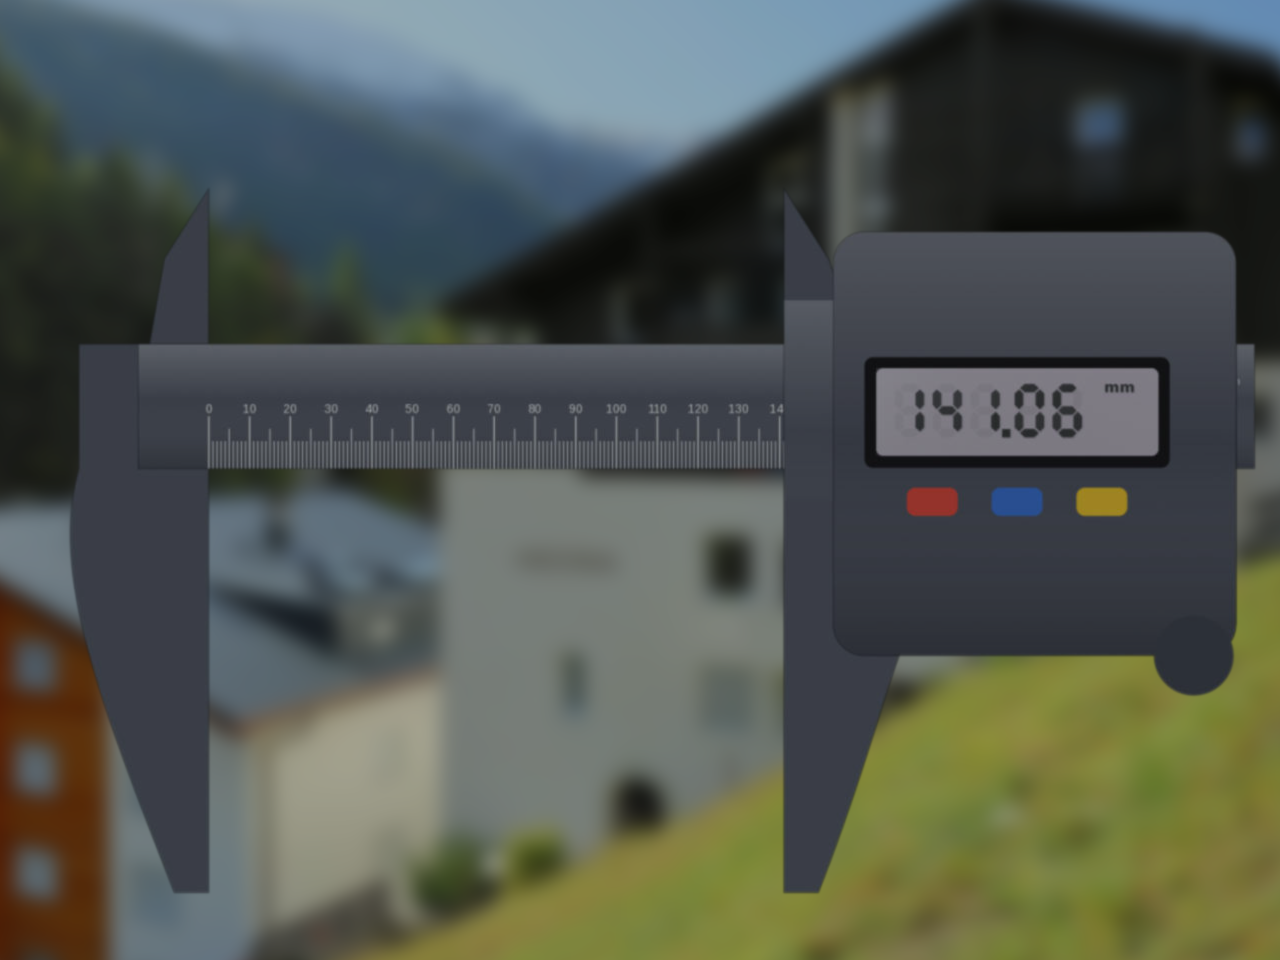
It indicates 141.06 mm
